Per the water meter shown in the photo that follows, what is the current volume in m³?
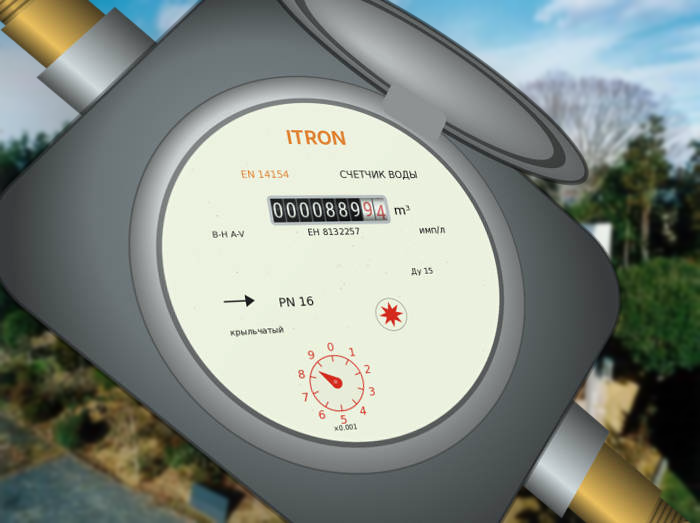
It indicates 889.938 m³
